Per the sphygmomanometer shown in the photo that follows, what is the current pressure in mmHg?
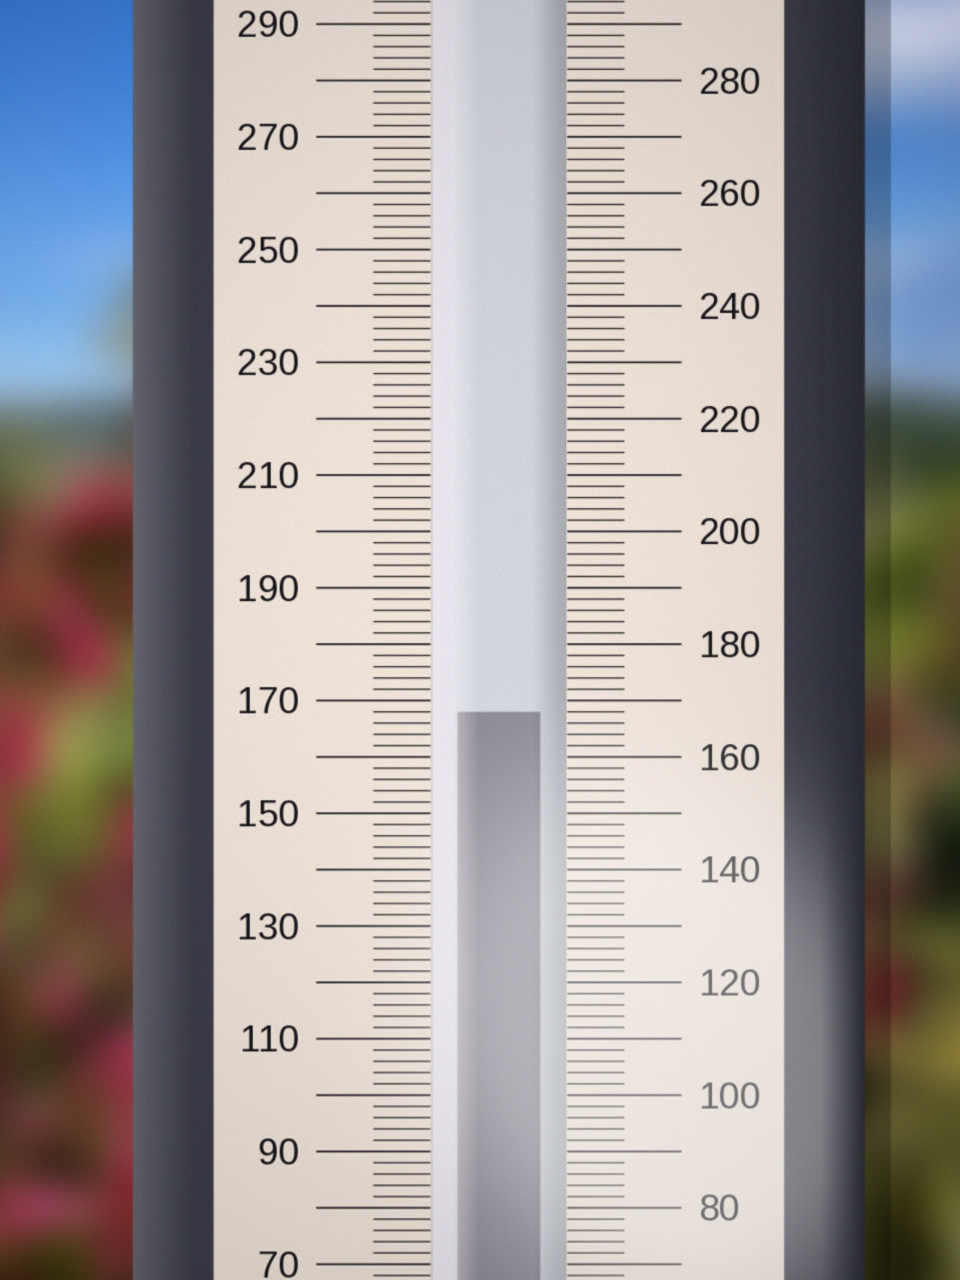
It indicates 168 mmHg
